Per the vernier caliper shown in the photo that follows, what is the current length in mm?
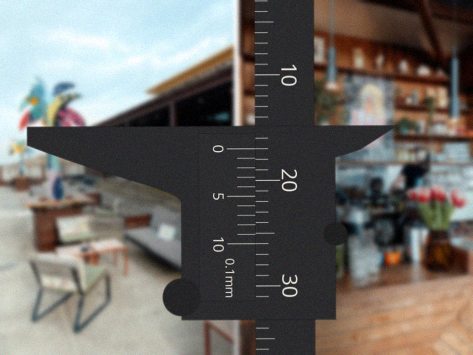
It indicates 17.0 mm
